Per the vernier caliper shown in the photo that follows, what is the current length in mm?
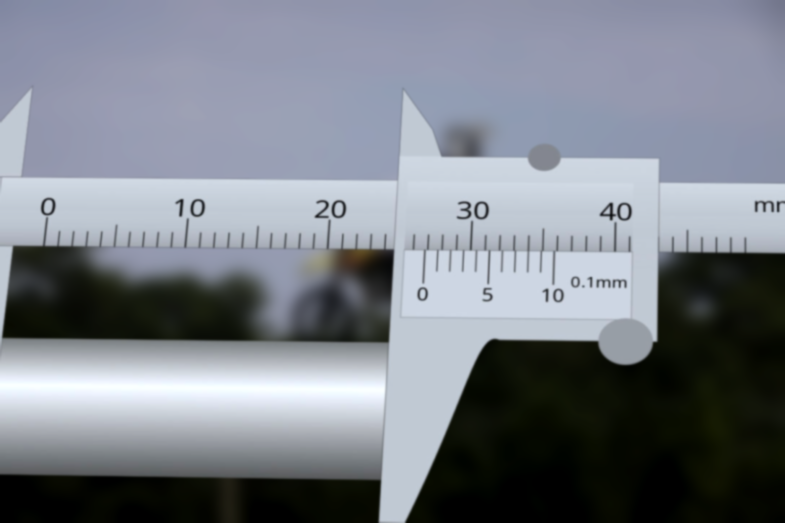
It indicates 26.8 mm
